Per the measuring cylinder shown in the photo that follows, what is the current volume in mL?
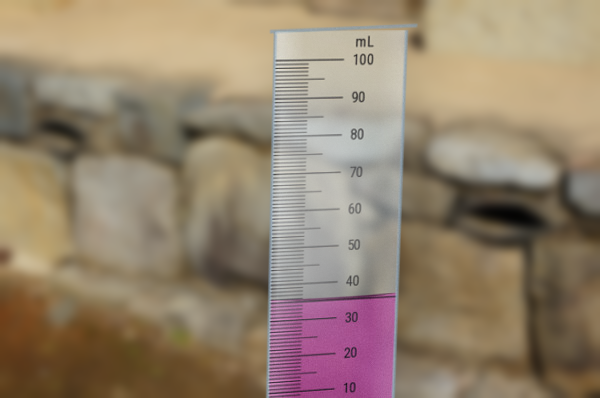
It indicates 35 mL
